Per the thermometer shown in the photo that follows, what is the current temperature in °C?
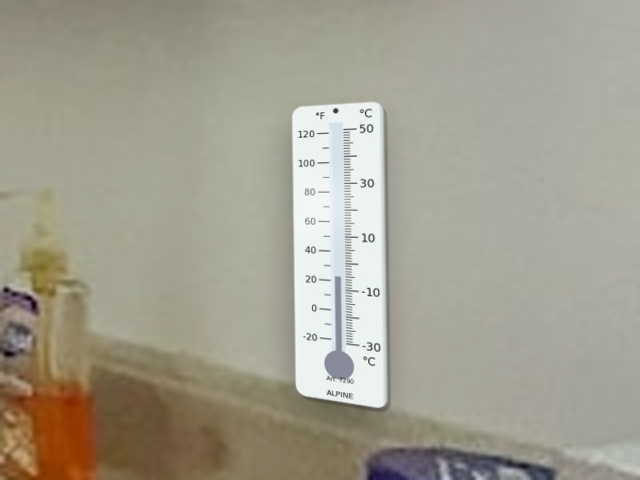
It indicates -5 °C
